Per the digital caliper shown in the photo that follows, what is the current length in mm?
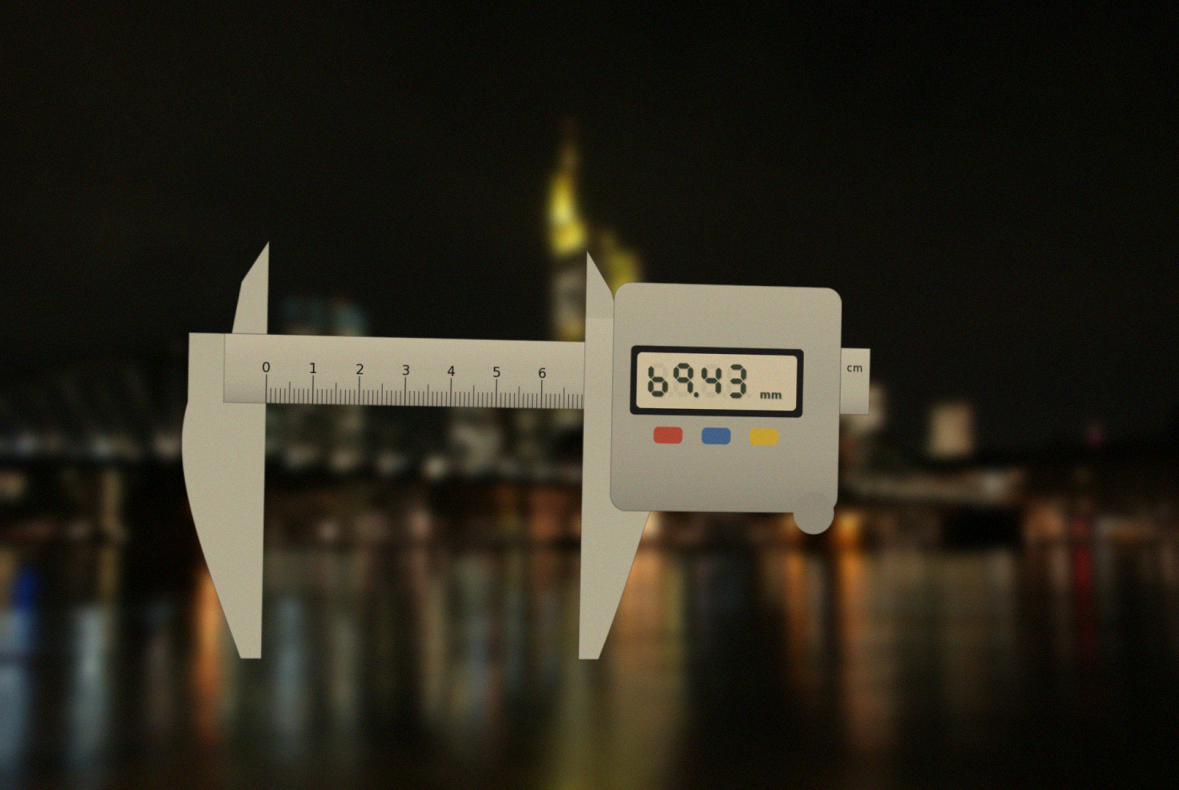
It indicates 69.43 mm
